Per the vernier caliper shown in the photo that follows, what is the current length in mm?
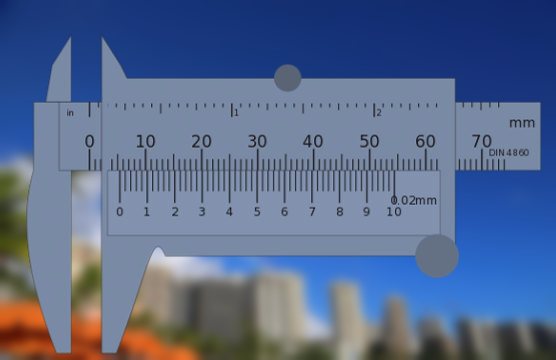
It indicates 5.4 mm
